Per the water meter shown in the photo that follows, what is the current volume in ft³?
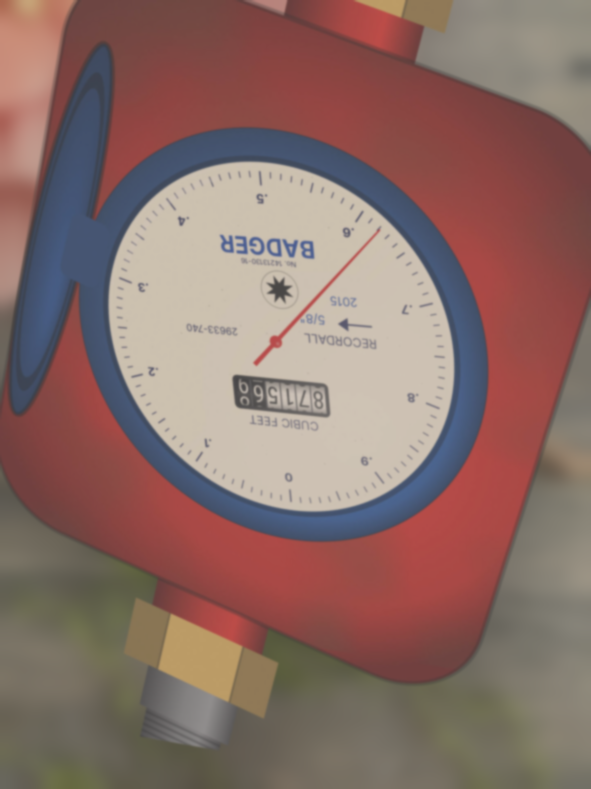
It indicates 871568.62 ft³
